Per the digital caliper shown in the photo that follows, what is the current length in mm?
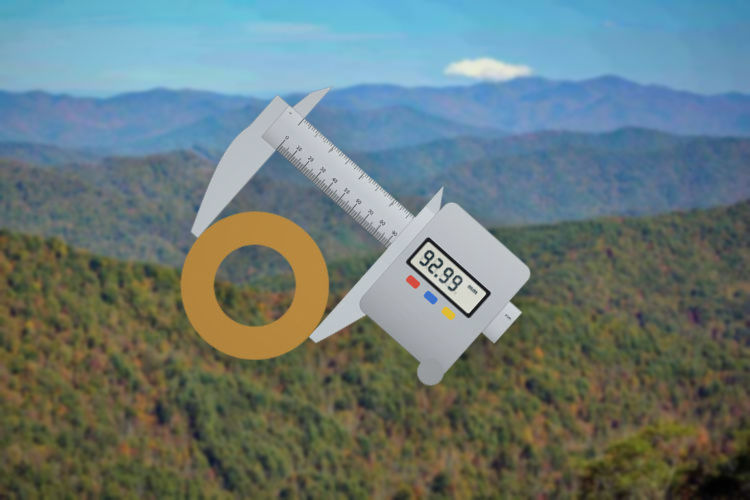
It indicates 92.99 mm
